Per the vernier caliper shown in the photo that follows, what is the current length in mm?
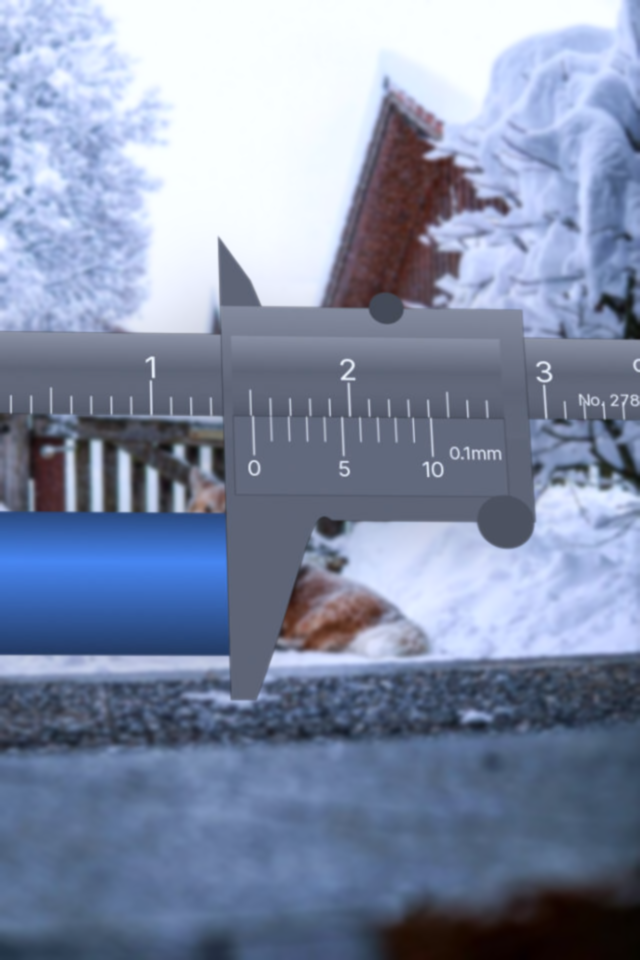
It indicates 15.1 mm
